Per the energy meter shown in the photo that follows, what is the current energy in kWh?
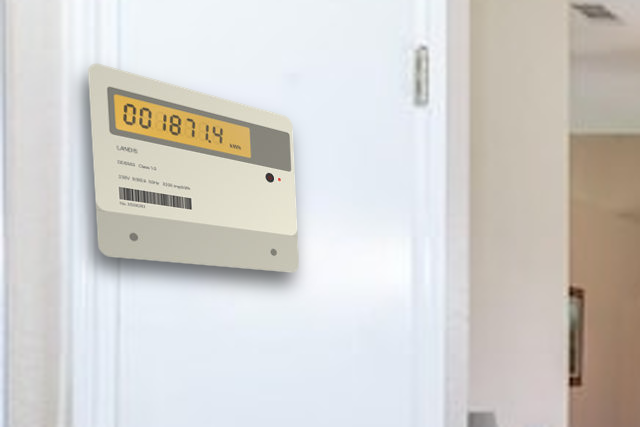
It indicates 1871.4 kWh
